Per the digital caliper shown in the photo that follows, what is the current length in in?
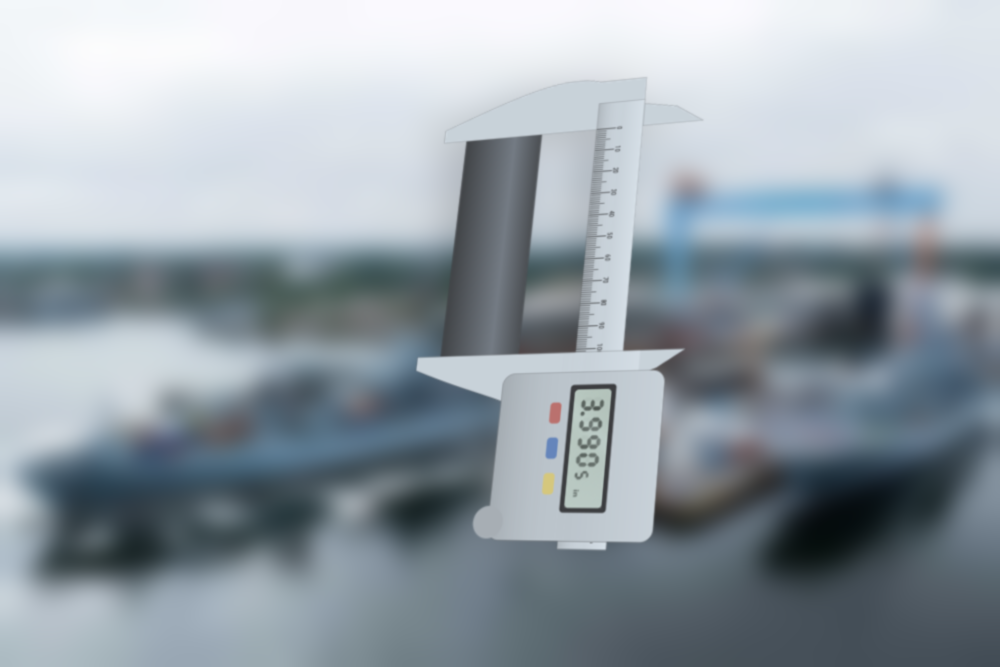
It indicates 3.9905 in
